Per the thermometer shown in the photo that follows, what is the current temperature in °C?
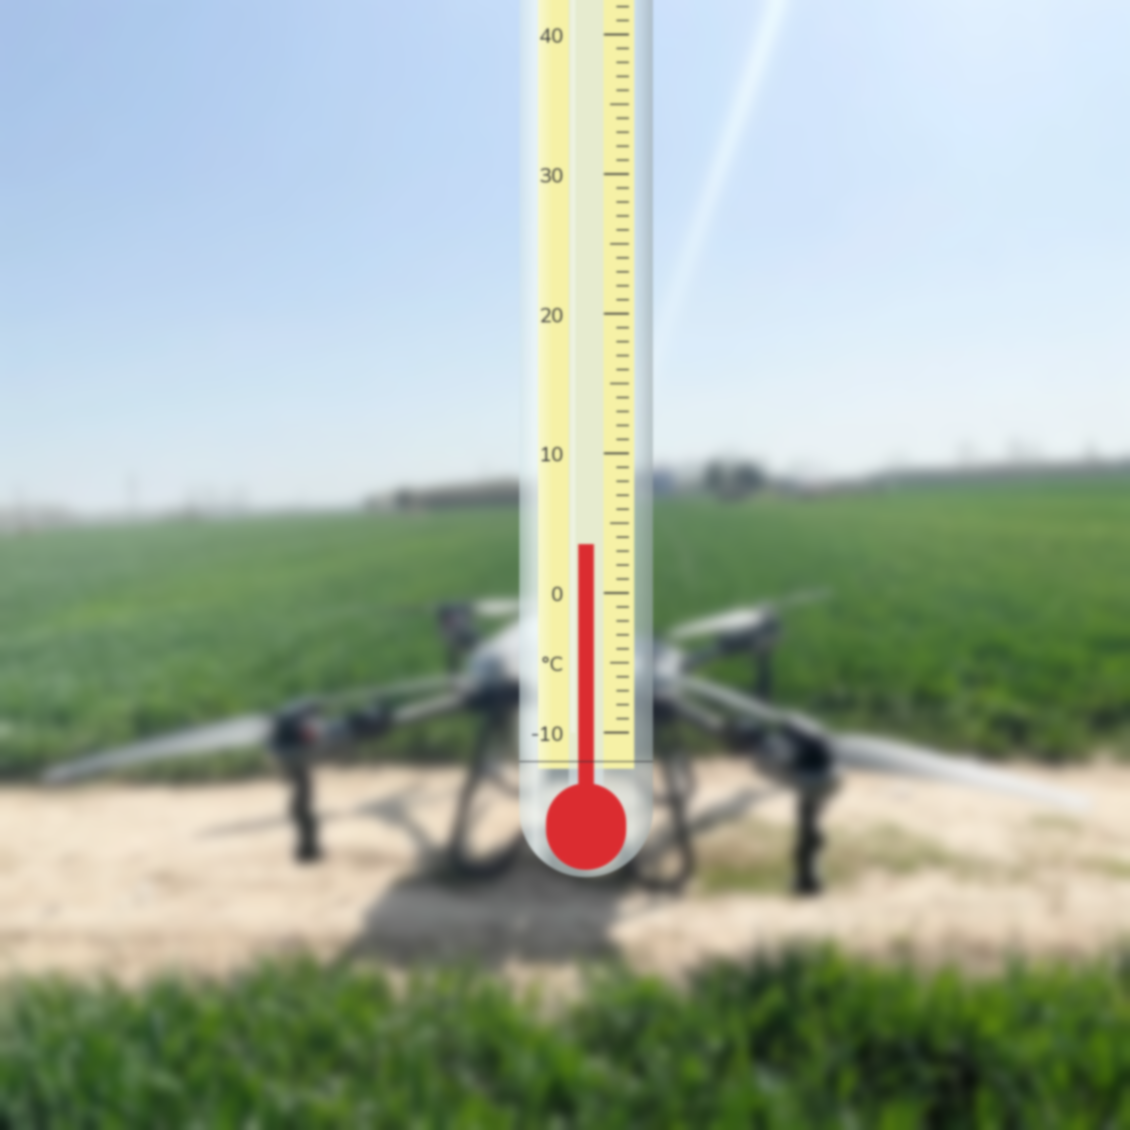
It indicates 3.5 °C
